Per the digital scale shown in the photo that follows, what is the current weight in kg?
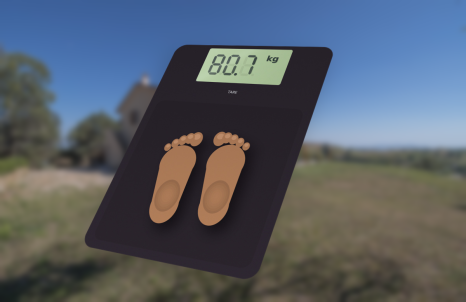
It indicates 80.7 kg
